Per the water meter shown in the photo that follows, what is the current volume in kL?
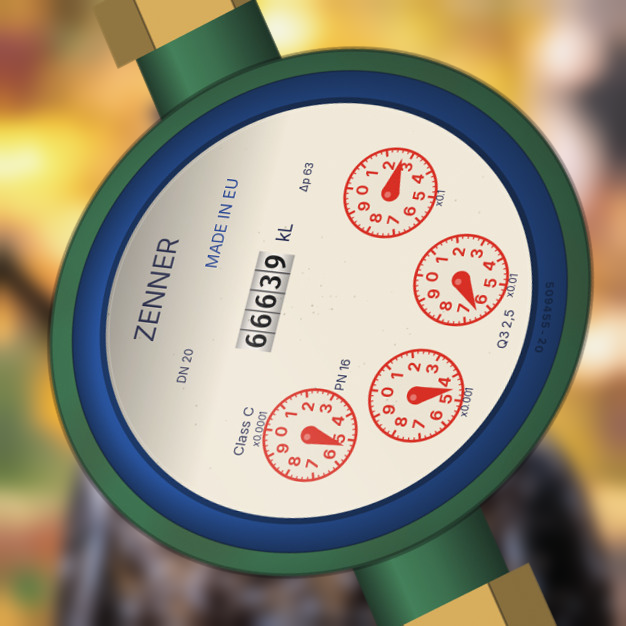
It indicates 66639.2645 kL
